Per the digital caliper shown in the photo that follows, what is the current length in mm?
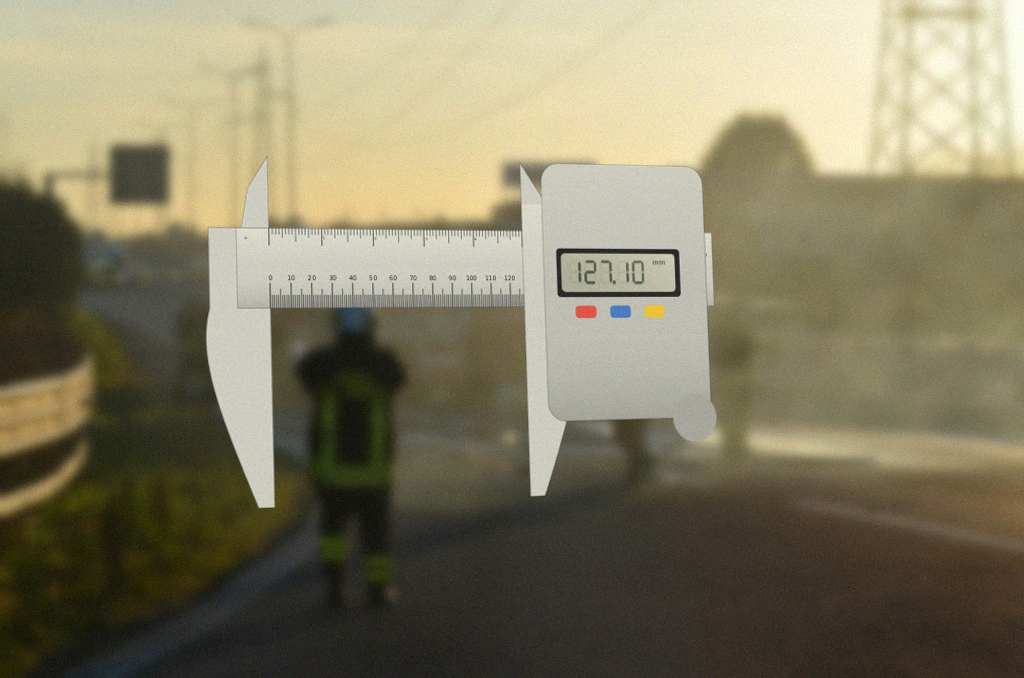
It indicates 127.10 mm
